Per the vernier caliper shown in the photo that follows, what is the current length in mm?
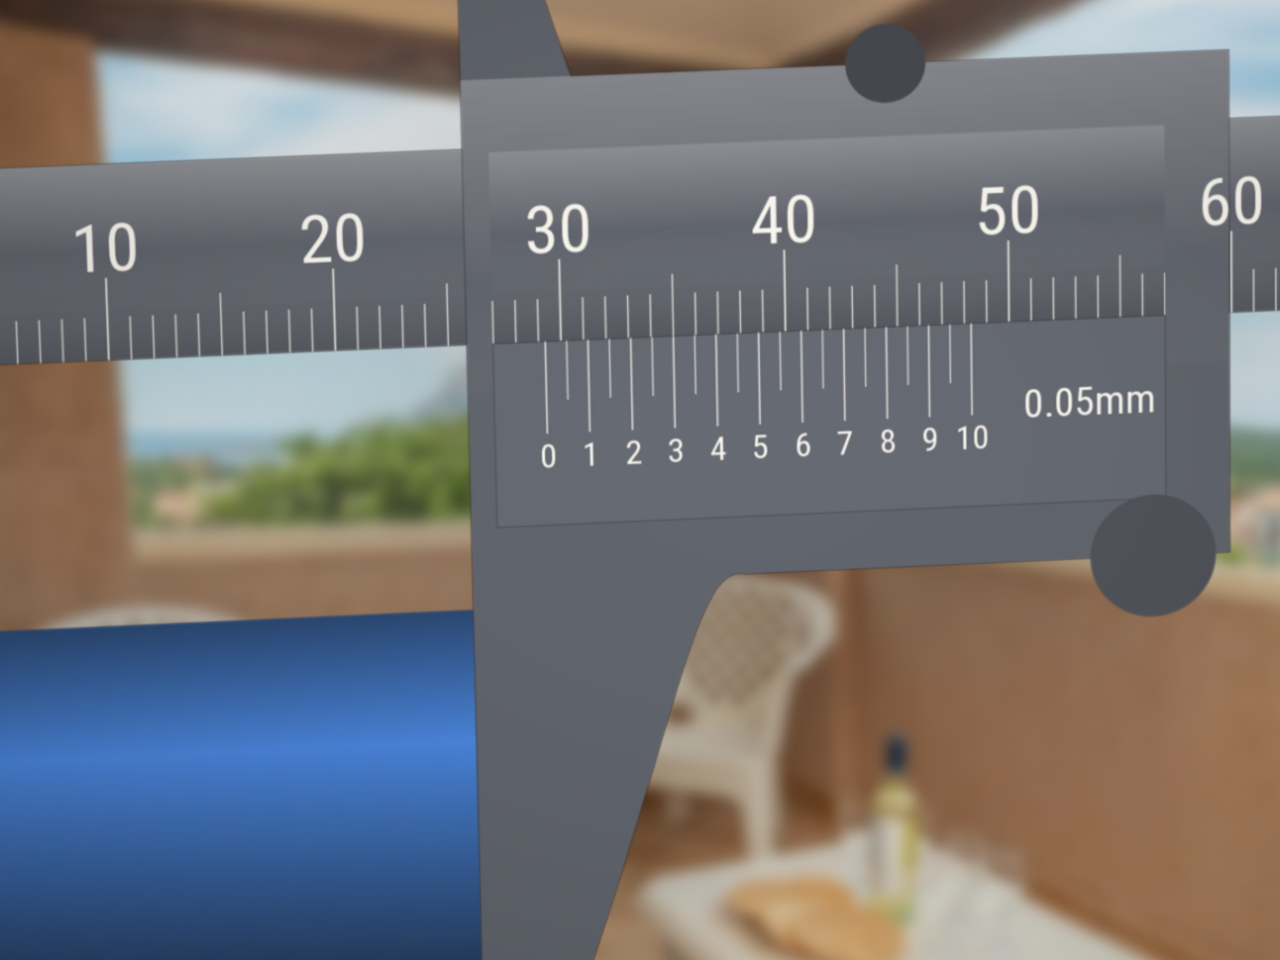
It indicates 29.3 mm
